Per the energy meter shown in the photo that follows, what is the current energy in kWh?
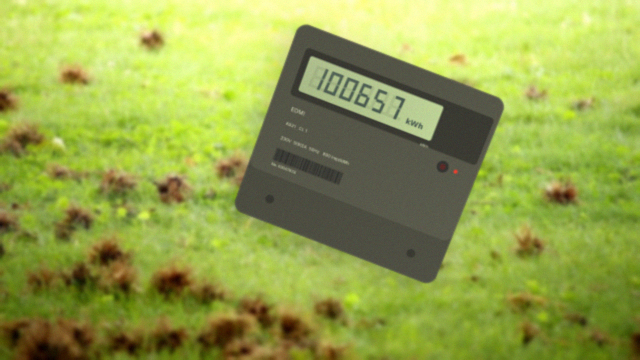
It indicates 100657 kWh
